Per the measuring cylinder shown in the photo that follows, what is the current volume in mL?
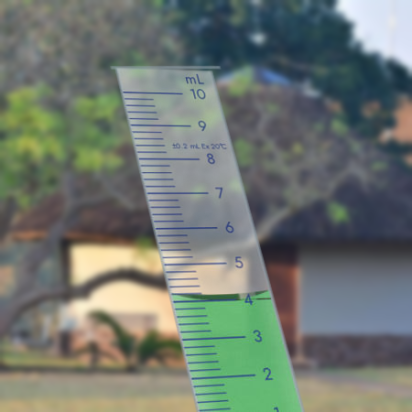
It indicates 4 mL
